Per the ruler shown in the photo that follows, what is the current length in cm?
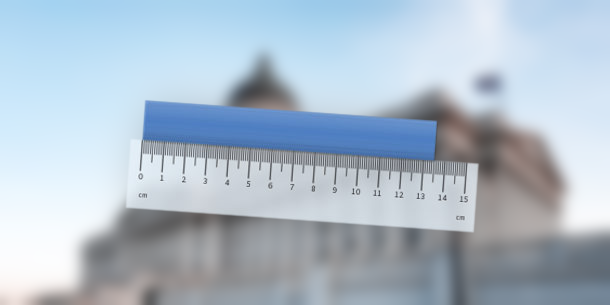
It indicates 13.5 cm
